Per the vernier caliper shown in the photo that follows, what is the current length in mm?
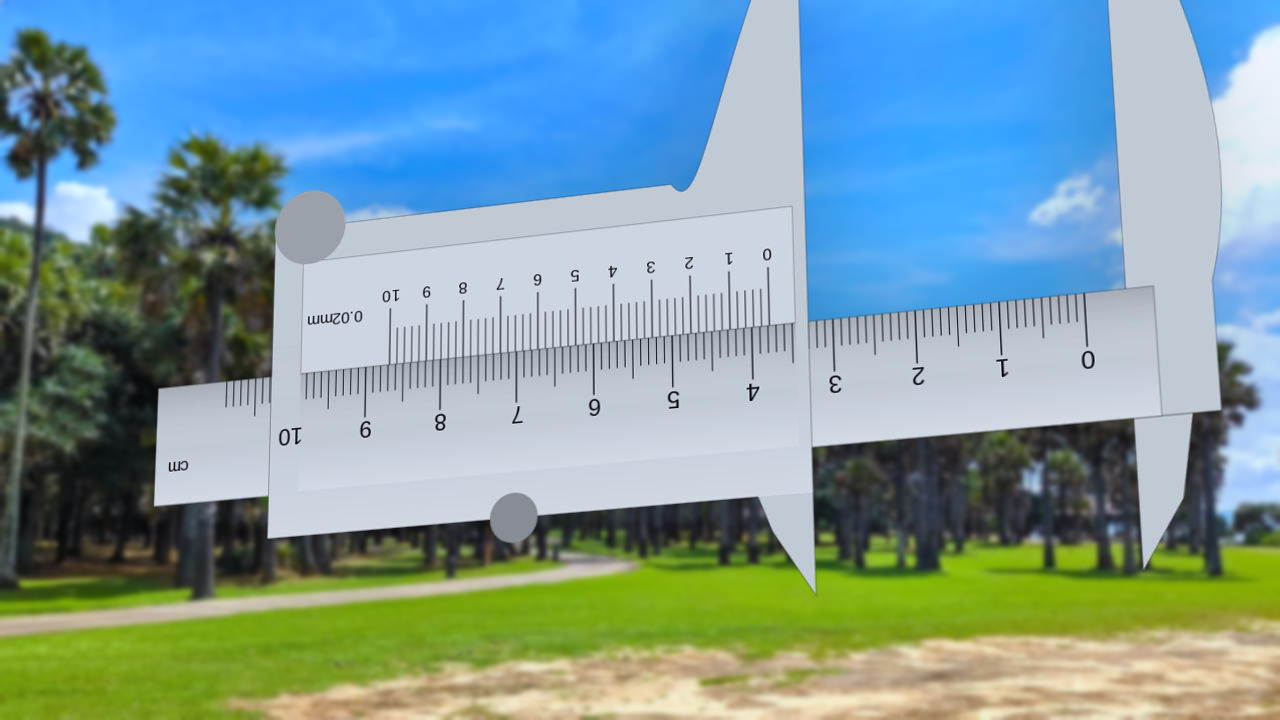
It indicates 37.8 mm
